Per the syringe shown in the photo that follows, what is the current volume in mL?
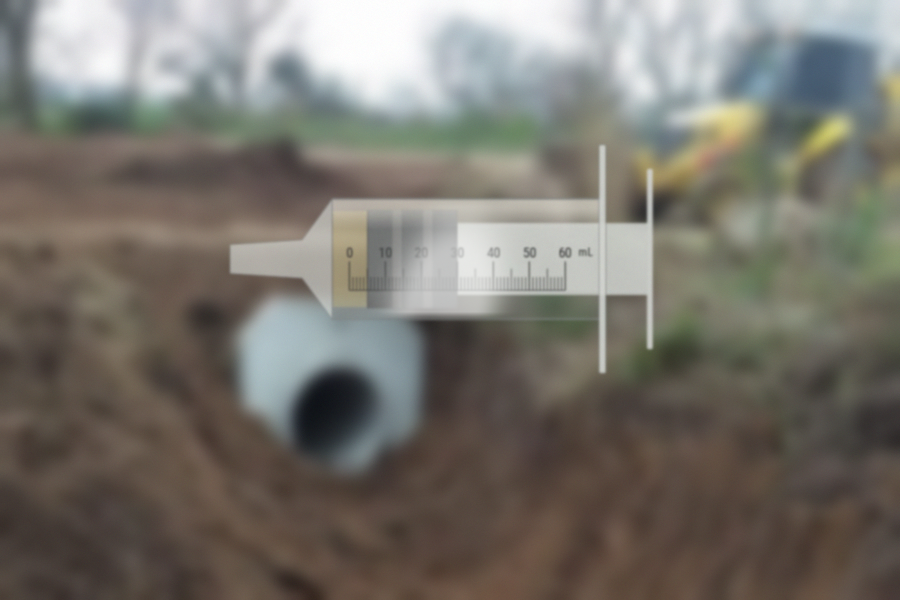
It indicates 5 mL
